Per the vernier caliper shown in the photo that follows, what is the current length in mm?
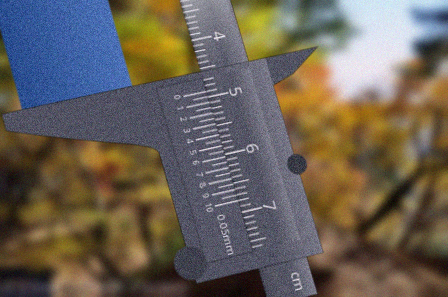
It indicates 49.0 mm
